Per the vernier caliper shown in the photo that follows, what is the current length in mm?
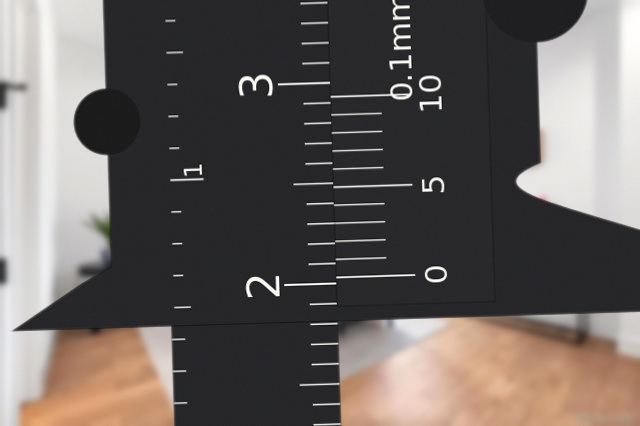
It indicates 20.3 mm
